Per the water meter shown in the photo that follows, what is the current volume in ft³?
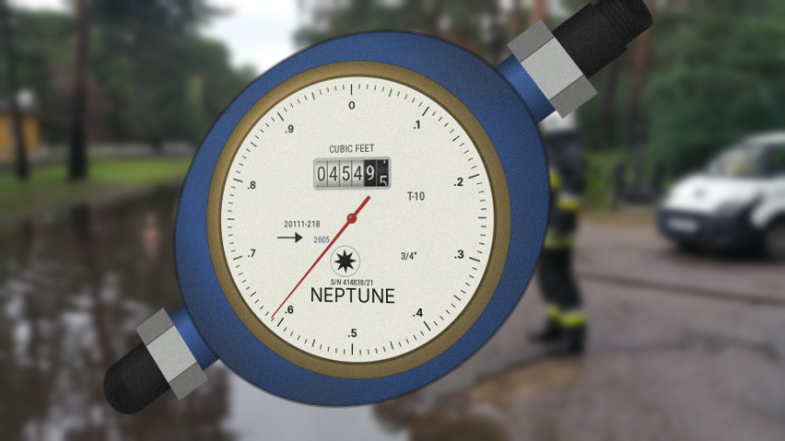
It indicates 45494.61 ft³
